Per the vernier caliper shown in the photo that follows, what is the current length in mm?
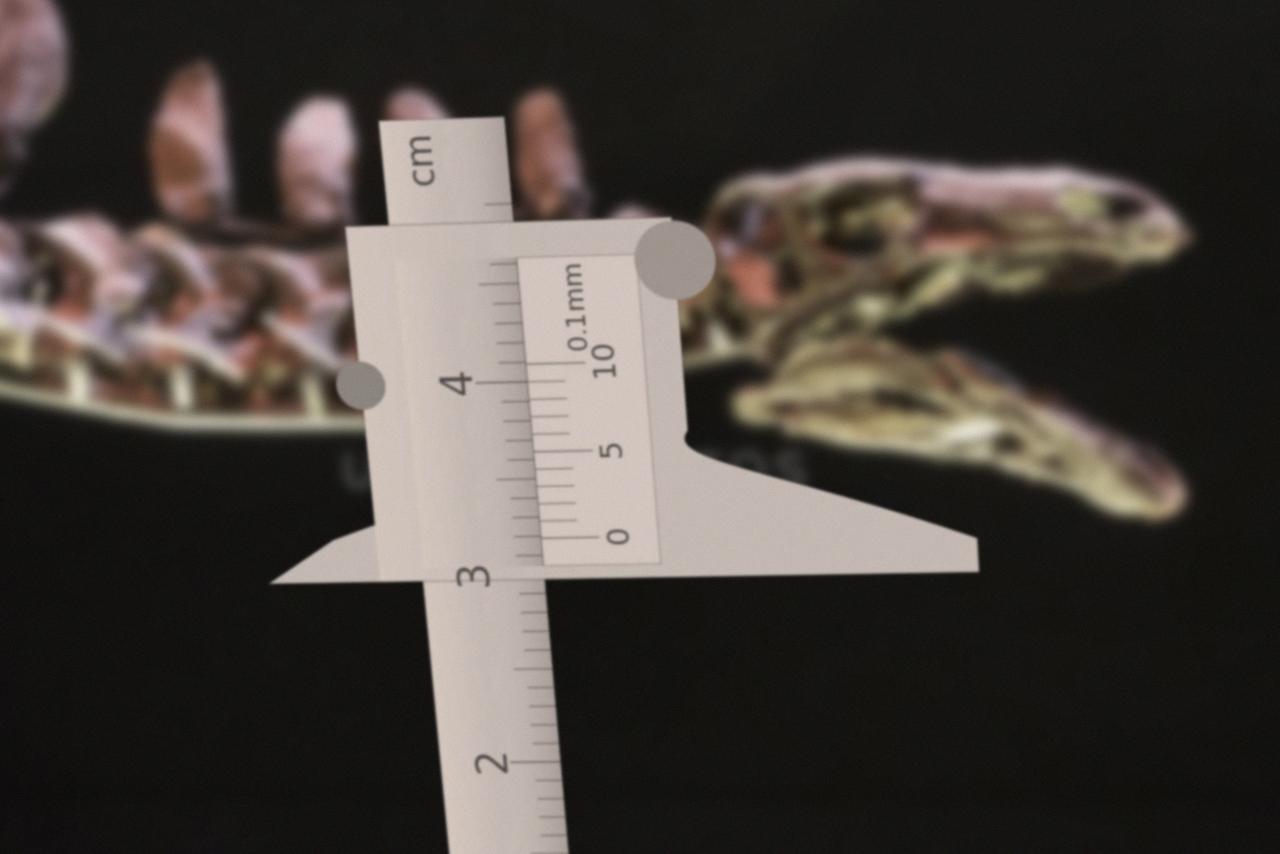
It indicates 31.9 mm
